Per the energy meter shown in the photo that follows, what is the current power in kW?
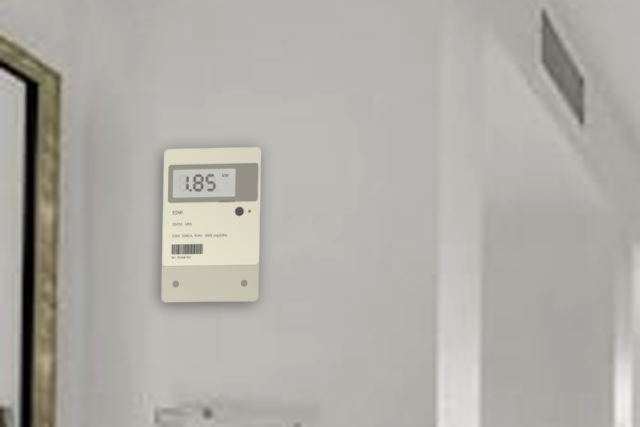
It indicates 1.85 kW
